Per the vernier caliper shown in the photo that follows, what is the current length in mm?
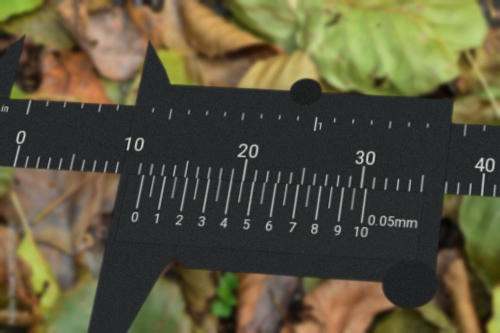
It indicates 11.4 mm
